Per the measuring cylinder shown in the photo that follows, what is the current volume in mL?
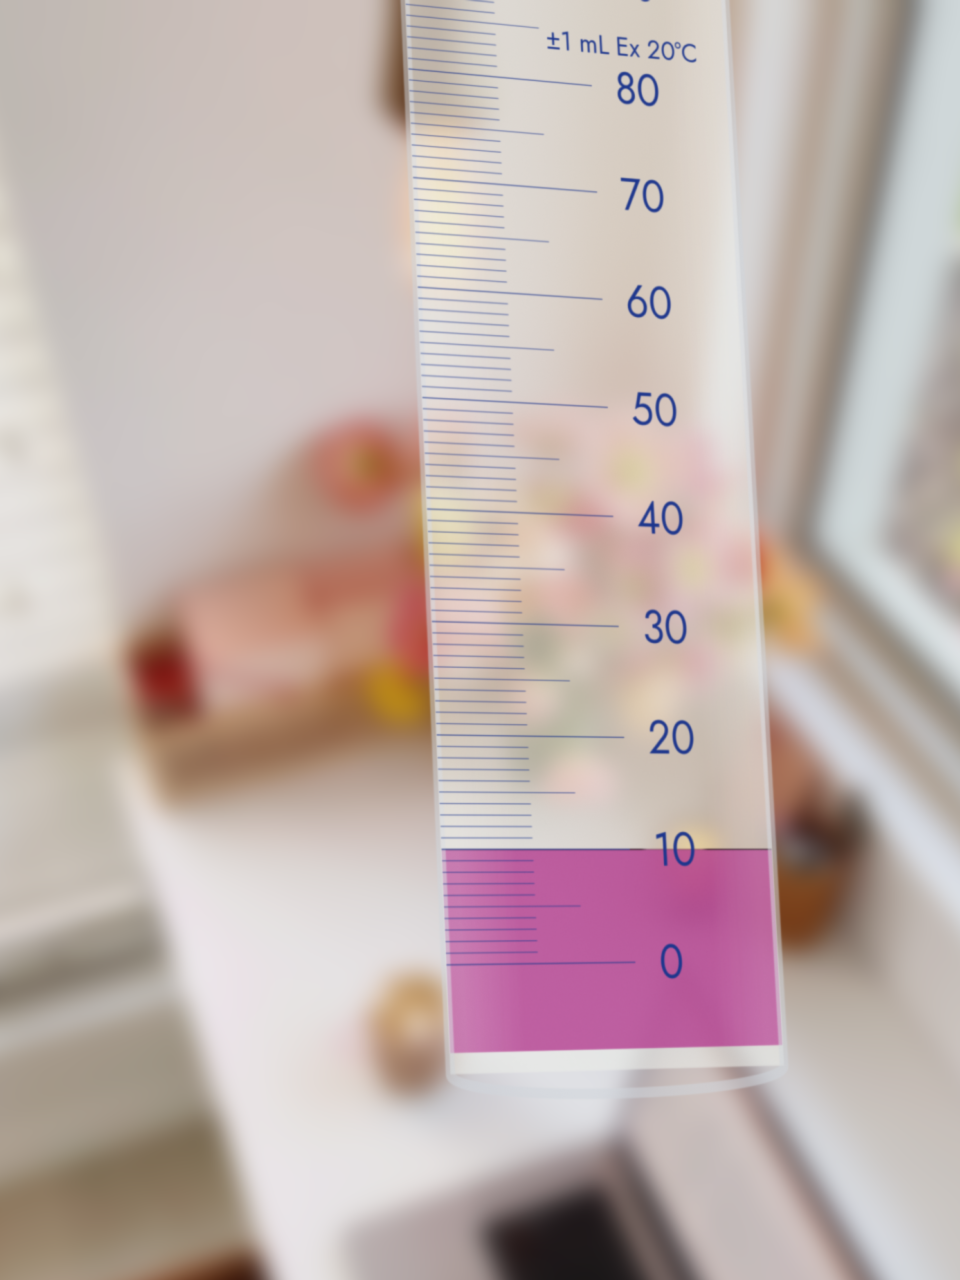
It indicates 10 mL
